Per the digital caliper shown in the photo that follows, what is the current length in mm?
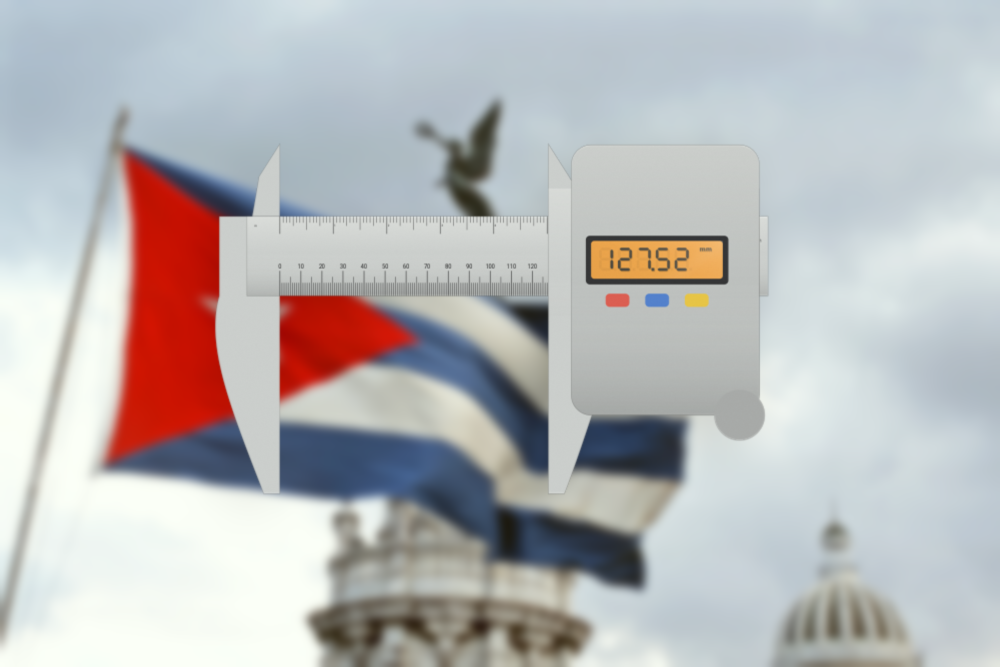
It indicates 127.52 mm
